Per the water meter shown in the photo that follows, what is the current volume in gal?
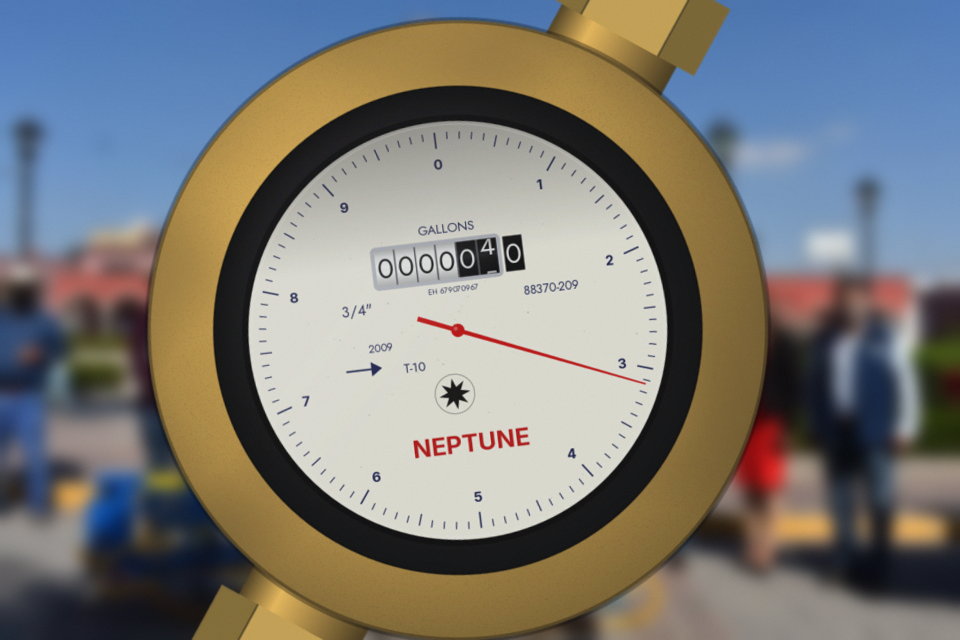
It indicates 43.1 gal
